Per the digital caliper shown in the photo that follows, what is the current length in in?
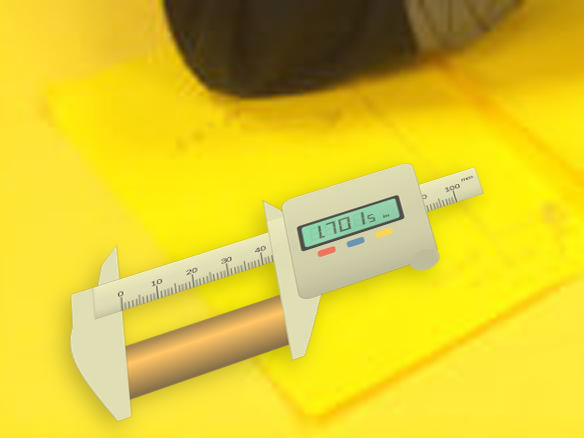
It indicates 1.7015 in
